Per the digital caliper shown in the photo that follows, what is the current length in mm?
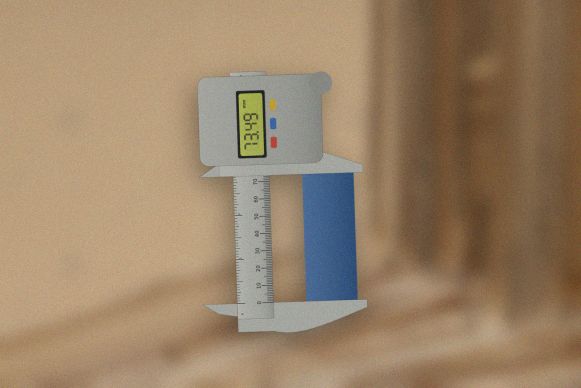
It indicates 73.49 mm
